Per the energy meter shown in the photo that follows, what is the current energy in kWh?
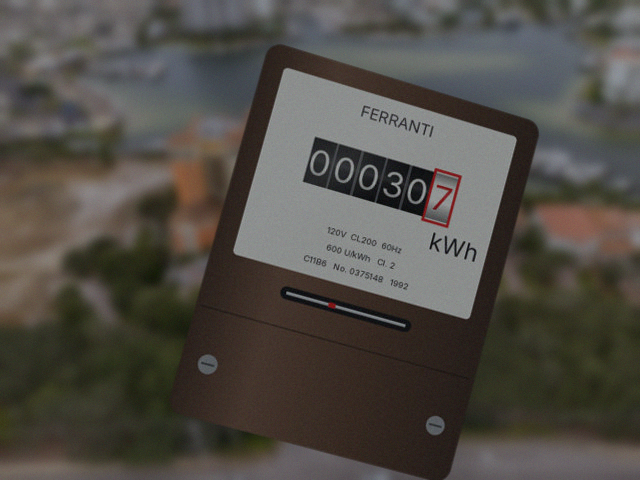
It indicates 30.7 kWh
